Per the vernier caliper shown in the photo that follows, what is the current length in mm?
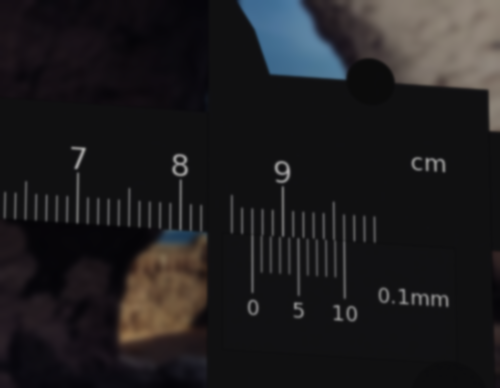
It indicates 87.0 mm
